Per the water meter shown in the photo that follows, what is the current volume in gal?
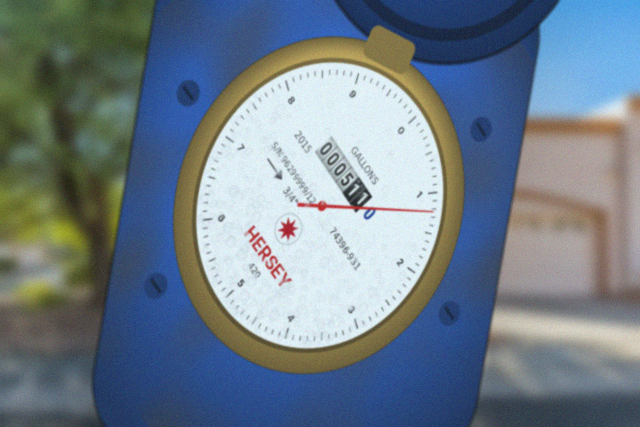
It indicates 5111.2 gal
